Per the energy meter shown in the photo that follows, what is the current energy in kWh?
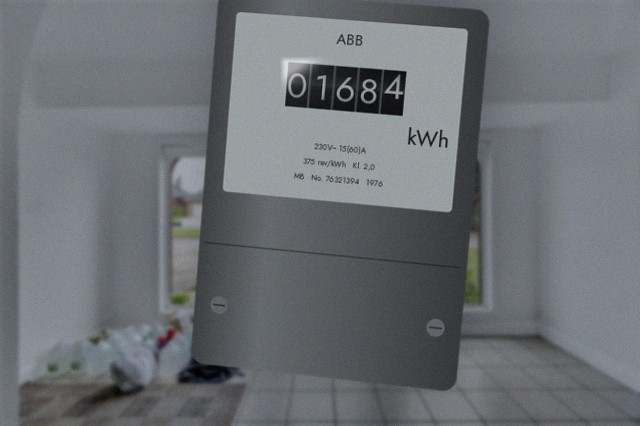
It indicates 1684 kWh
